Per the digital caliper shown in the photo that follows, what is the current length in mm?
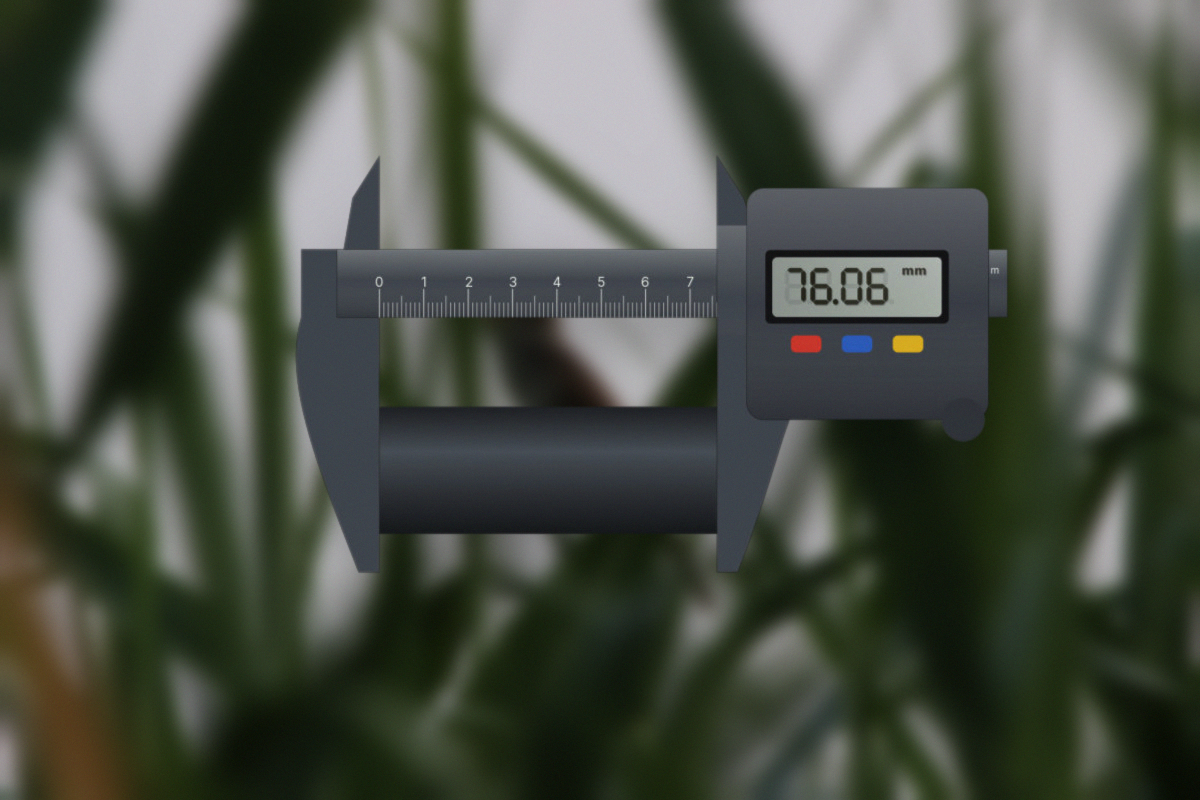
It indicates 76.06 mm
